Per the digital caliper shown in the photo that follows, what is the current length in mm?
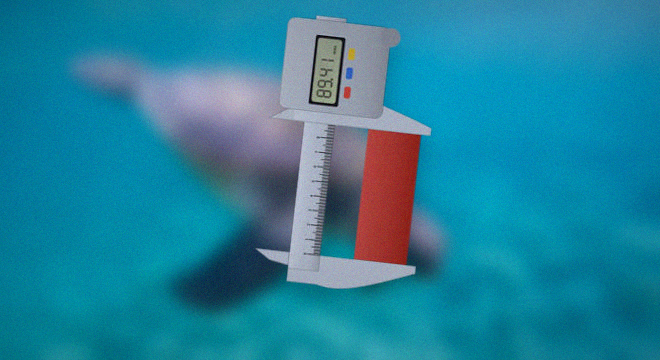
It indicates 89.41 mm
